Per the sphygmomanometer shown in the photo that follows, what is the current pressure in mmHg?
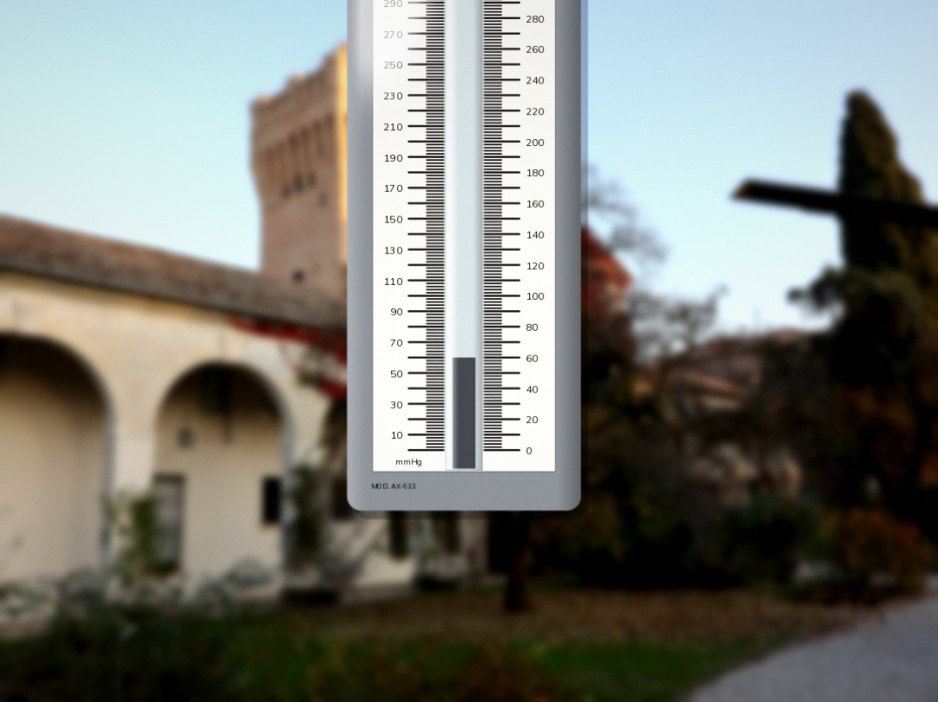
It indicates 60 mmHg
